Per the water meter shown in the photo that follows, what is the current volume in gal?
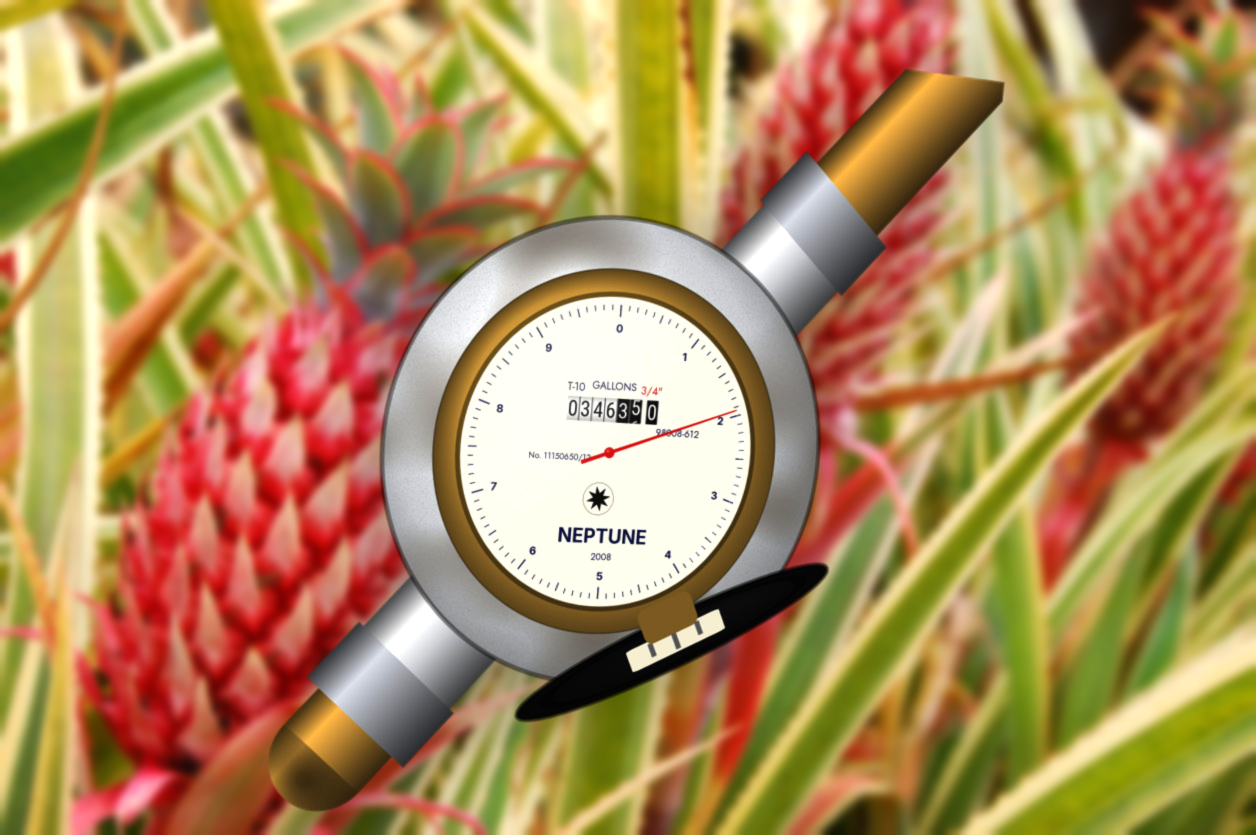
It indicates 346351.9 gal
